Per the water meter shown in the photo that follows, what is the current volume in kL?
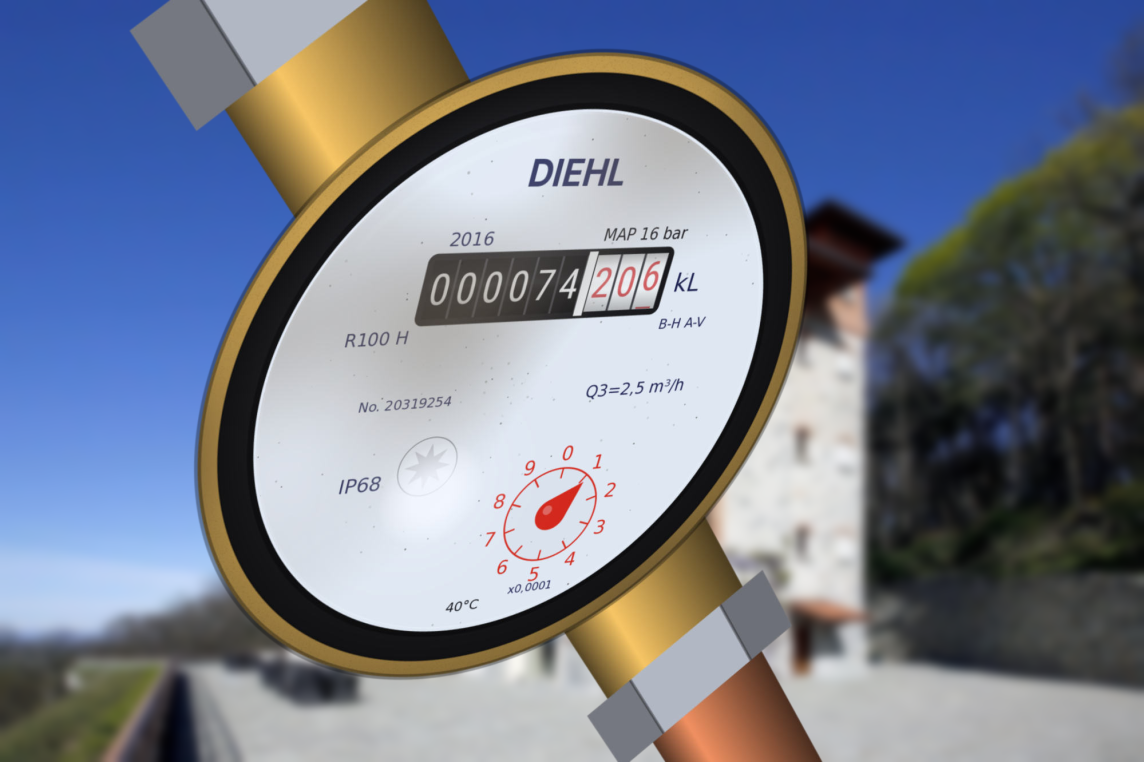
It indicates 74.2061 kL
